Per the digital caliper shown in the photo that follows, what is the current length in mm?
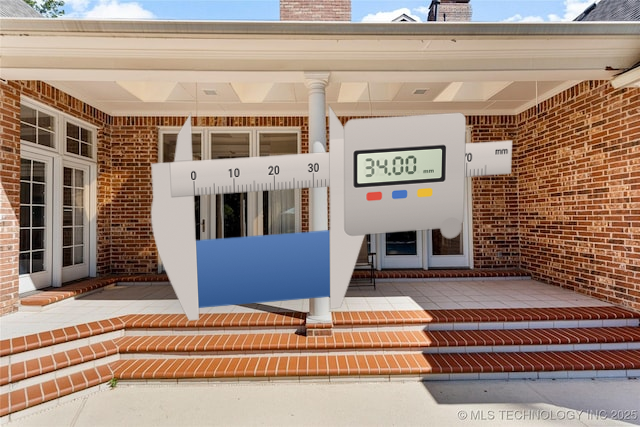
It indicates 34.00 mm
